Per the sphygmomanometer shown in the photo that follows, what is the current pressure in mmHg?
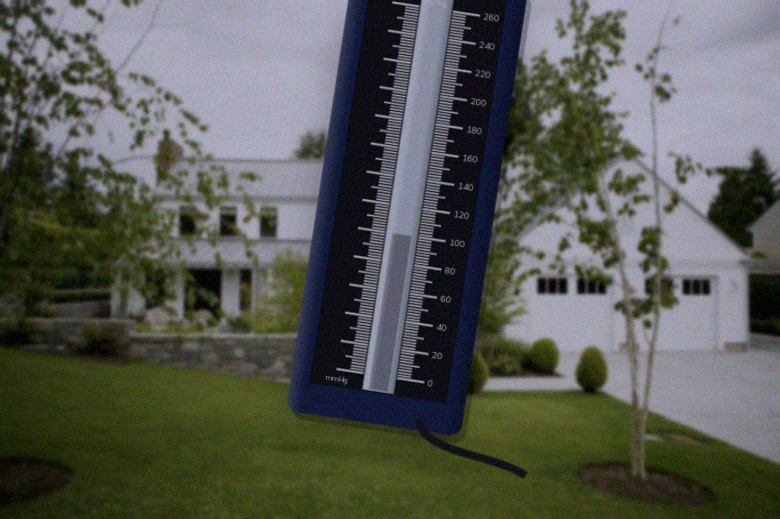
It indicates 100 mmHg
